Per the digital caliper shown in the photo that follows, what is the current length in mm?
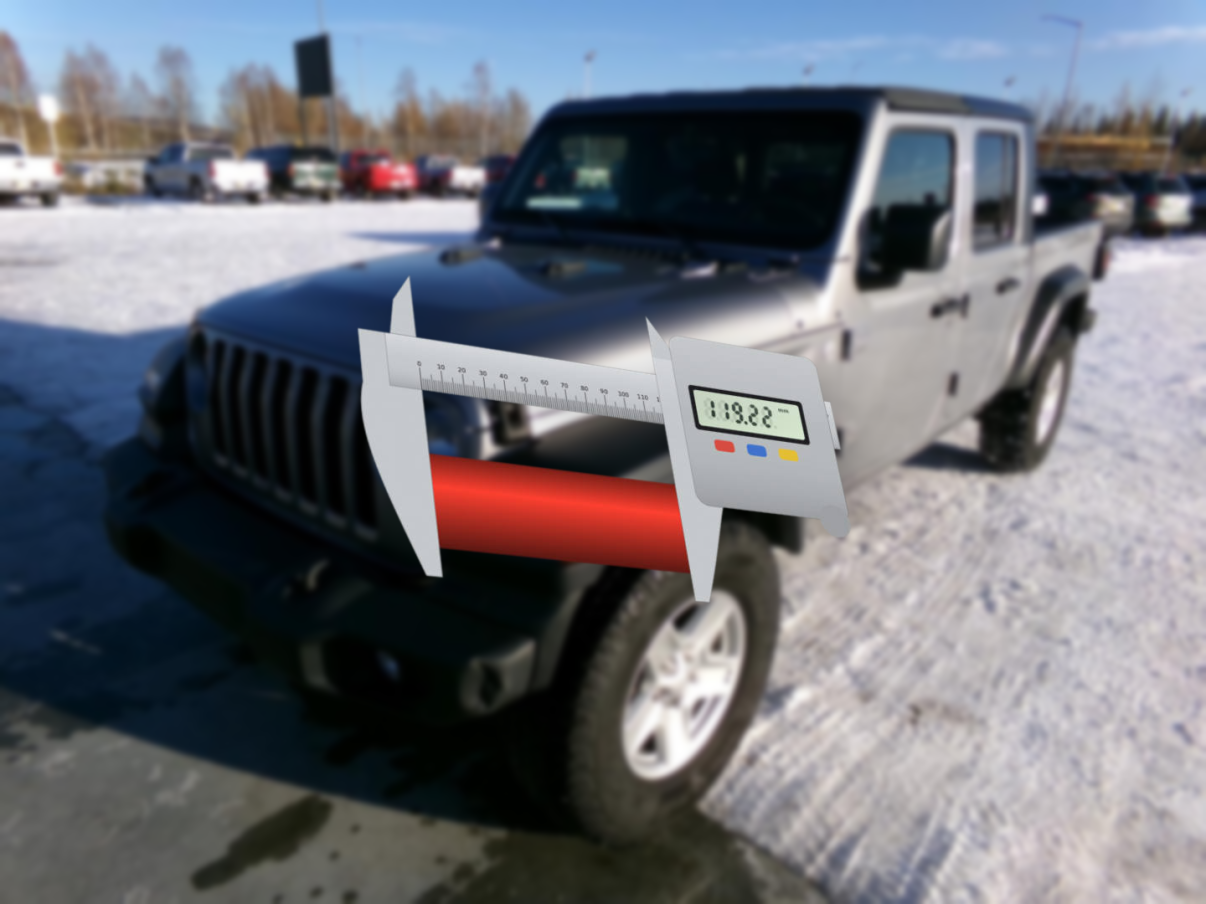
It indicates 119.22 mm
